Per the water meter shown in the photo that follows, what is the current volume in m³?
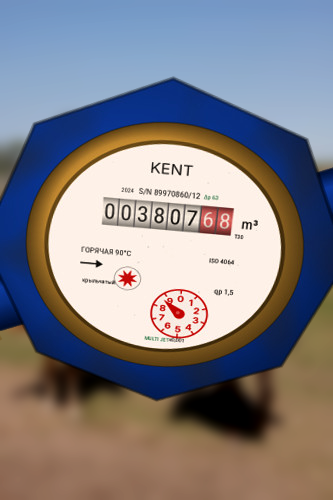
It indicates 3807.688 m³
